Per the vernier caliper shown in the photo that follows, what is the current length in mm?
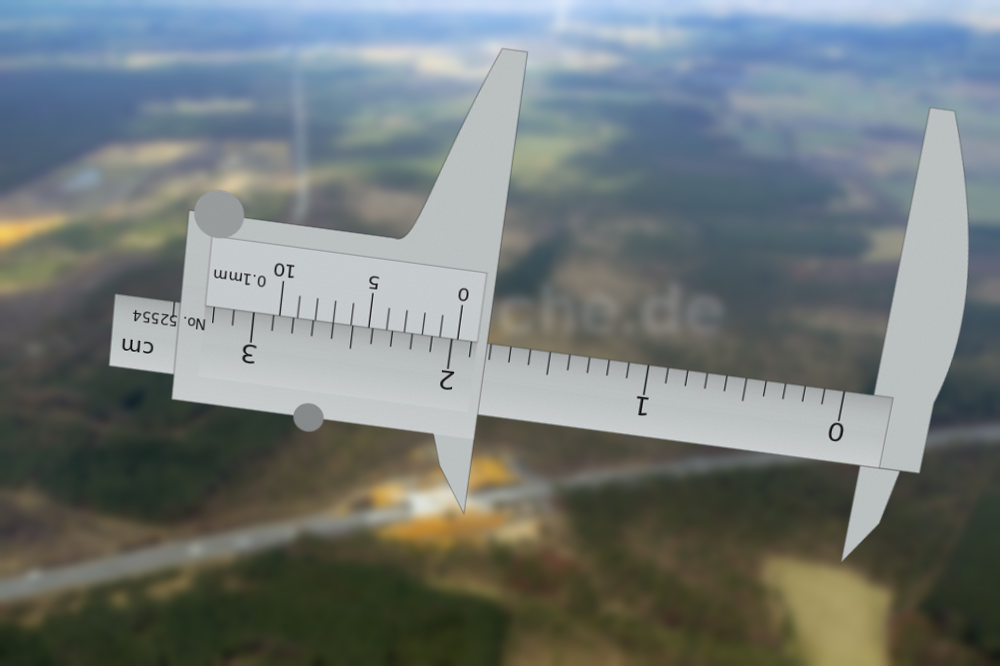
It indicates 19.7 mm
